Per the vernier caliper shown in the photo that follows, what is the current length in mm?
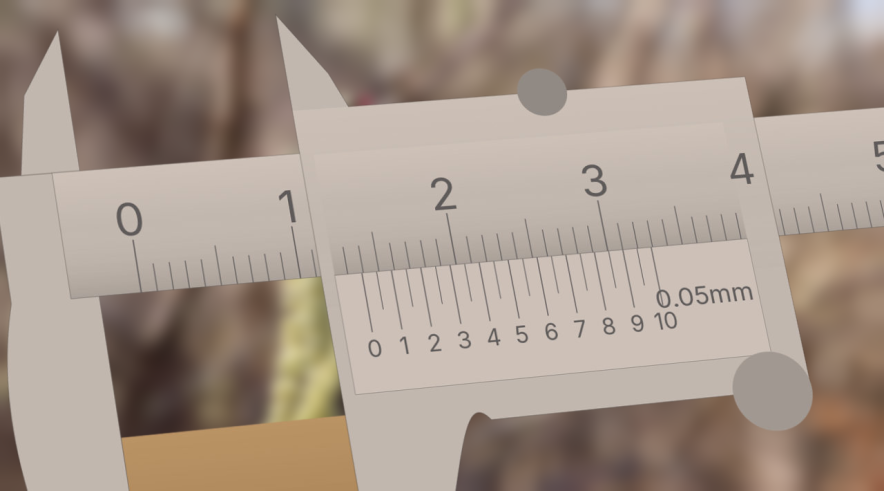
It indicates 13.9 mm
